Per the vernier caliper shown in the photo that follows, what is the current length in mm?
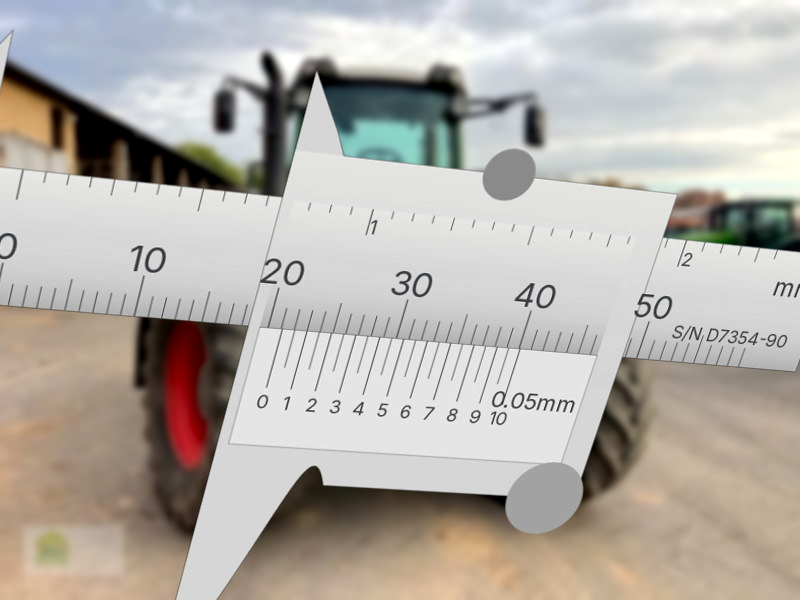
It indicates 21.1 mm
